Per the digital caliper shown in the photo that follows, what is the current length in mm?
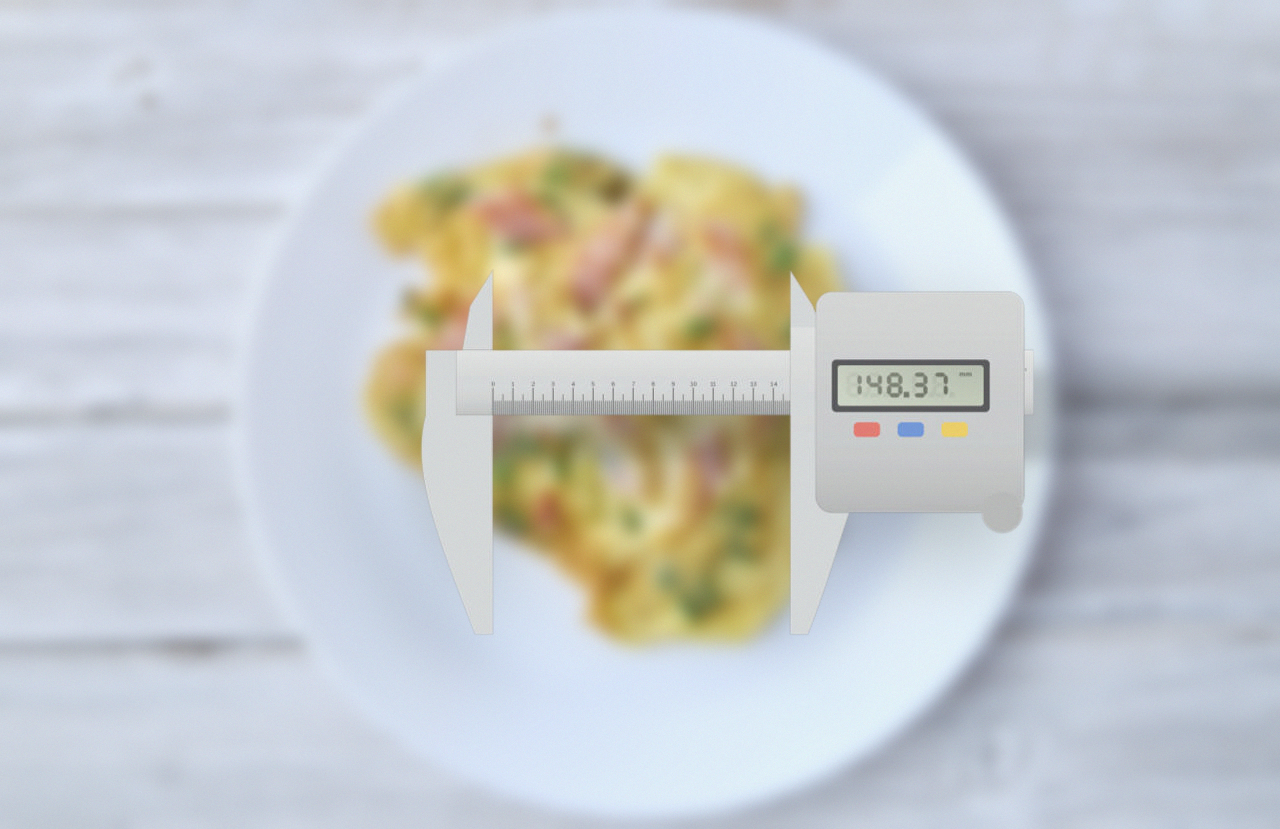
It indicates 148.37 mm
